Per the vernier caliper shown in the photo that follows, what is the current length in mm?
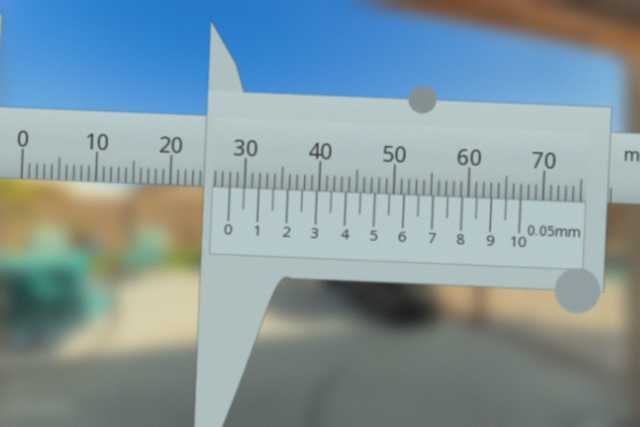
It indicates 28.0 mm
